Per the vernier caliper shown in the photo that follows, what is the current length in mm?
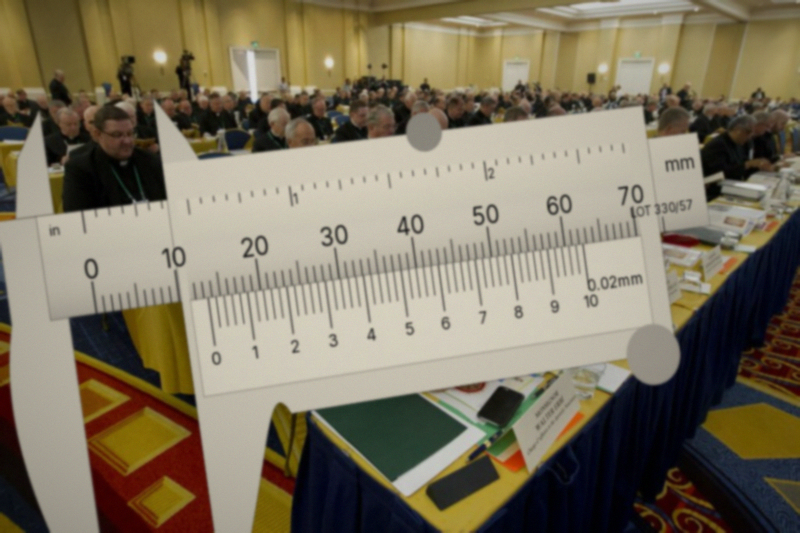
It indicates 13.5 mm
